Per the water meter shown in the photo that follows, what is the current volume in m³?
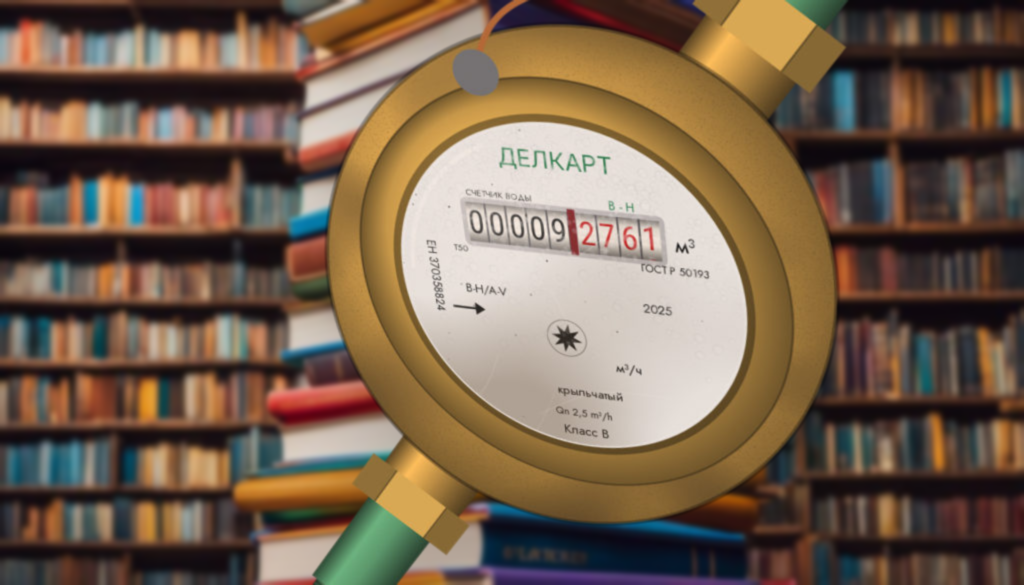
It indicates 9.2761 m³
